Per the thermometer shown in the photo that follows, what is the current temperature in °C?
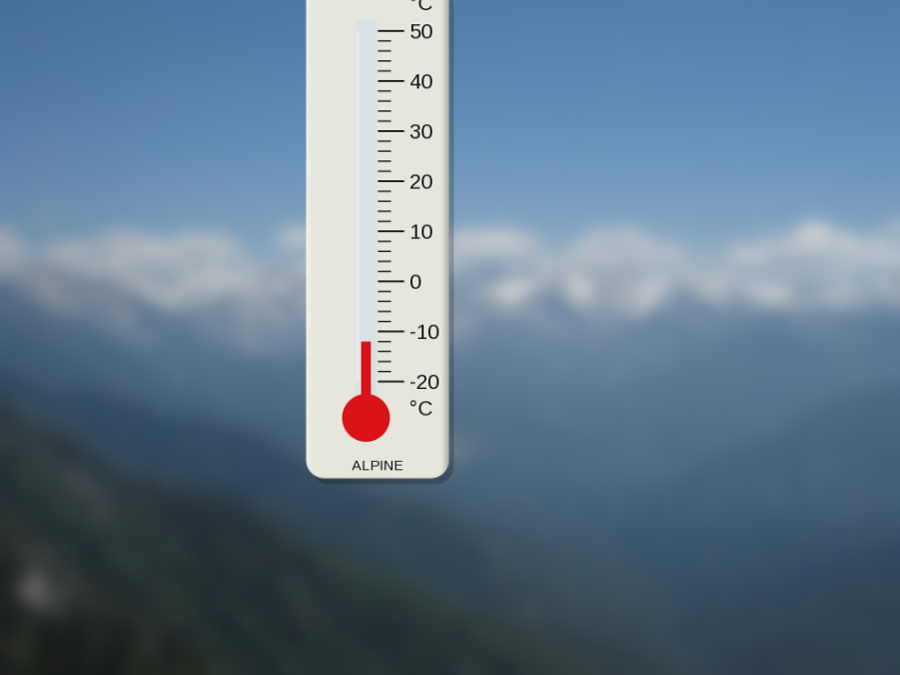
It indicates -12 °C
